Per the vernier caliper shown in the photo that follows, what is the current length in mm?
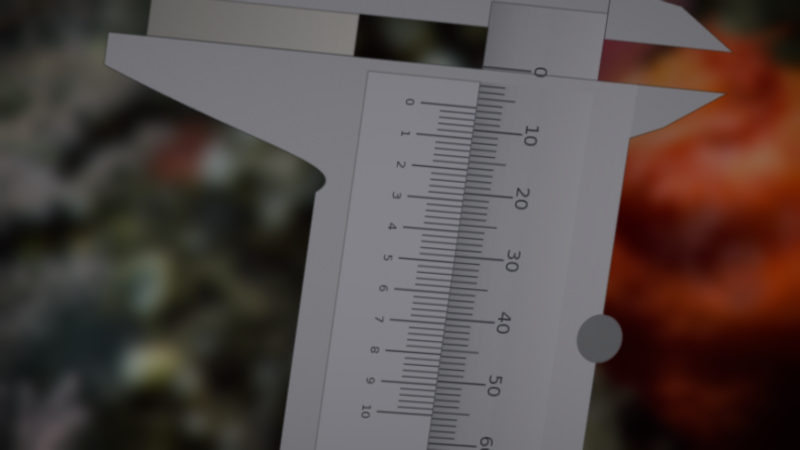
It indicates 6.5 mm
